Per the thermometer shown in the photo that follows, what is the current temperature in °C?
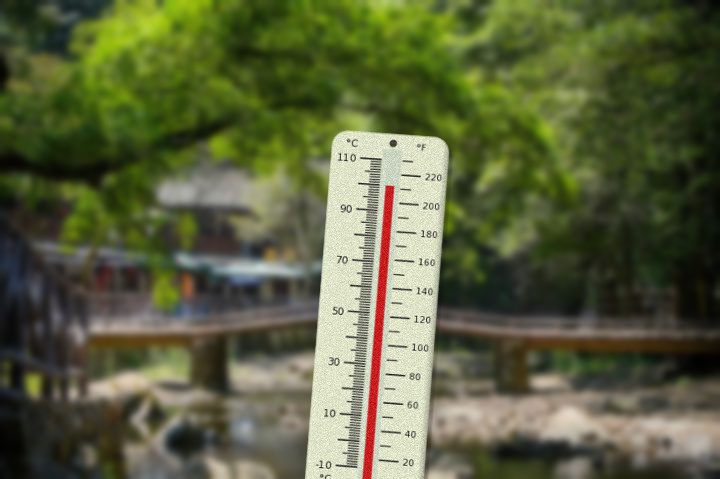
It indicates 100 °C
